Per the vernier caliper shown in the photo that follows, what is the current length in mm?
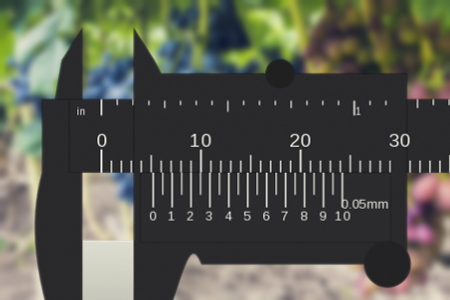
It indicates 5.2 mm
